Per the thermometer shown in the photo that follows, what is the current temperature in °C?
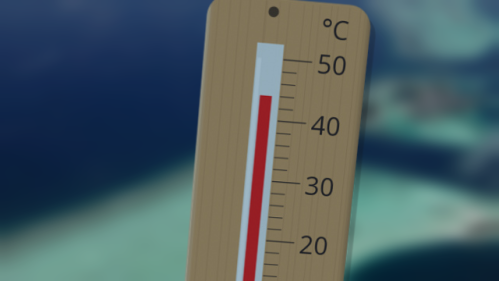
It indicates 44 °C
